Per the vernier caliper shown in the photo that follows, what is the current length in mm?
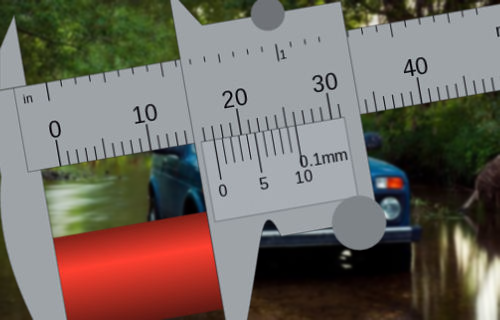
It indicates 17.0 mm
